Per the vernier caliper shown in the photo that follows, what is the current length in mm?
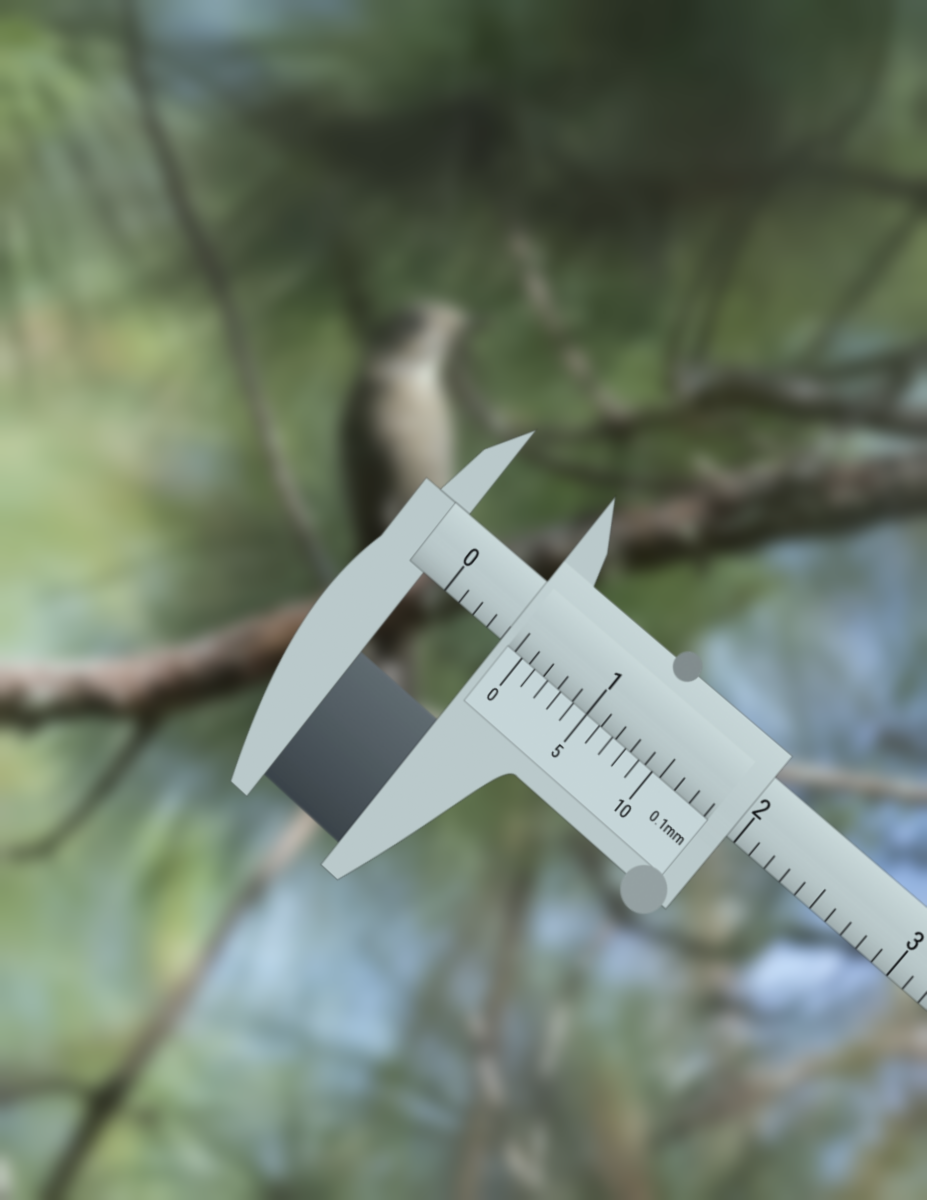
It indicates 5.5 mm
